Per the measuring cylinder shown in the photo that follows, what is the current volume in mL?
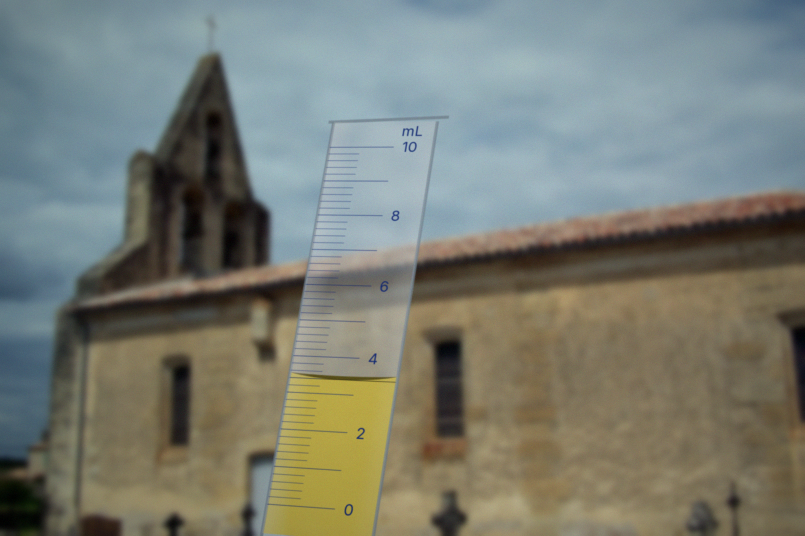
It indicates 3.4 mL
